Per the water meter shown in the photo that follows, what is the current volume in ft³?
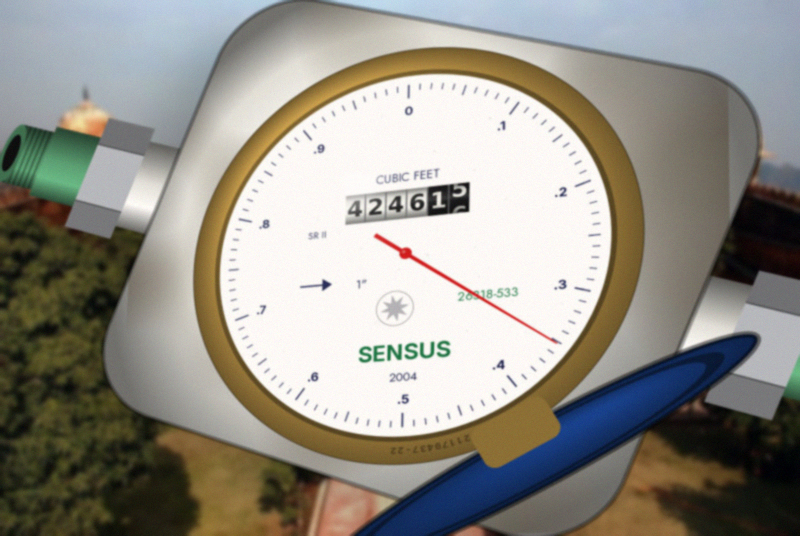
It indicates 424615.35 ft³
